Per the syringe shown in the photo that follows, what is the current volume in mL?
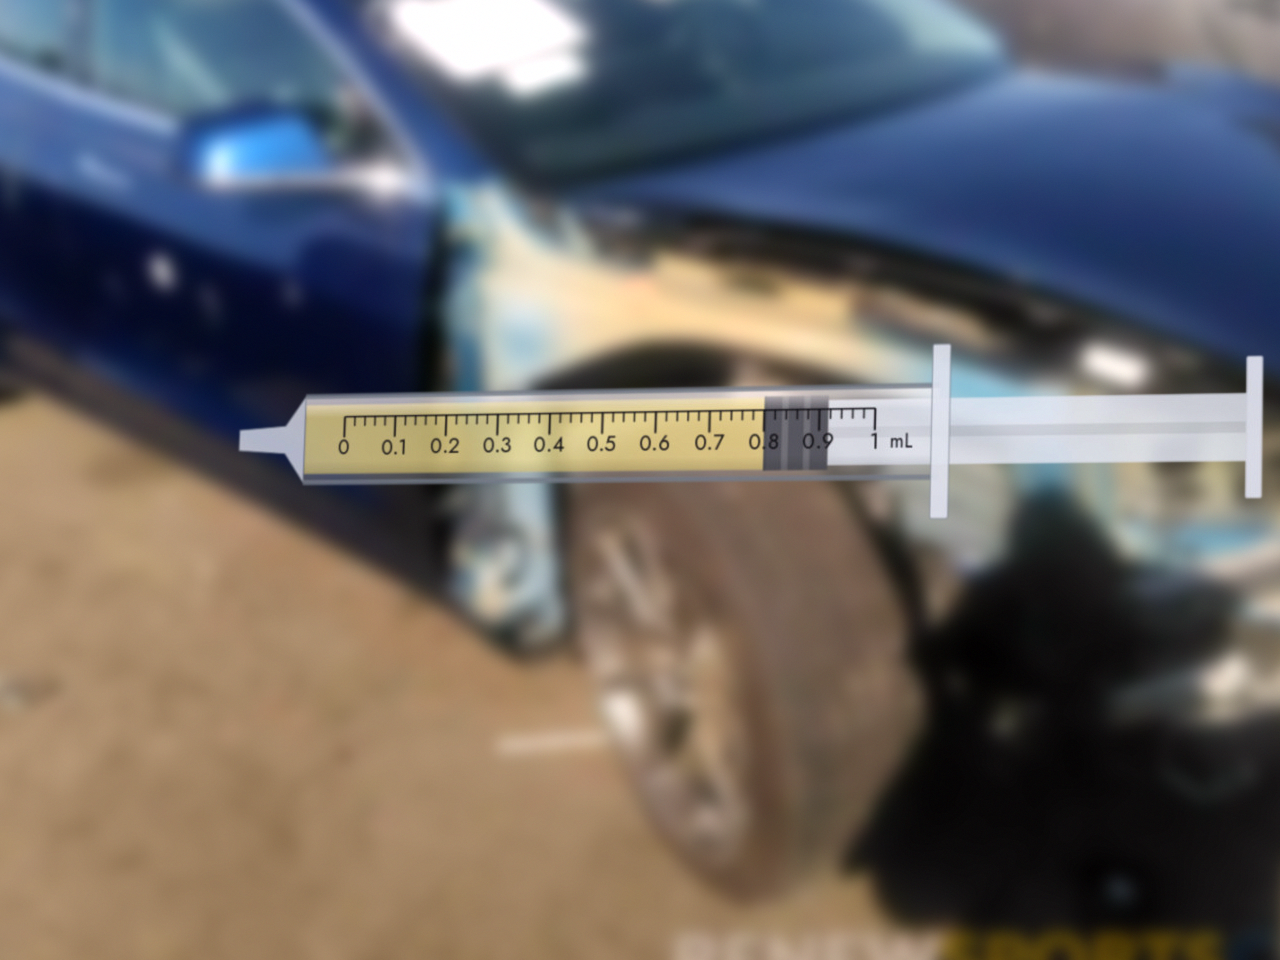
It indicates 0.8 mL
